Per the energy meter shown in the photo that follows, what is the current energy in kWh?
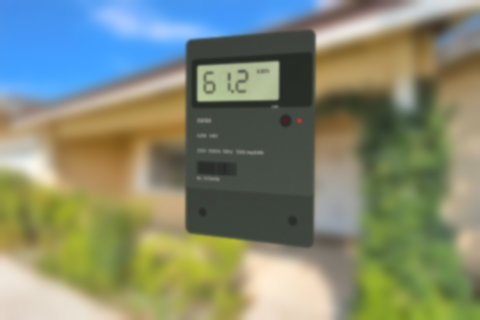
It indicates 61.2 kWh
